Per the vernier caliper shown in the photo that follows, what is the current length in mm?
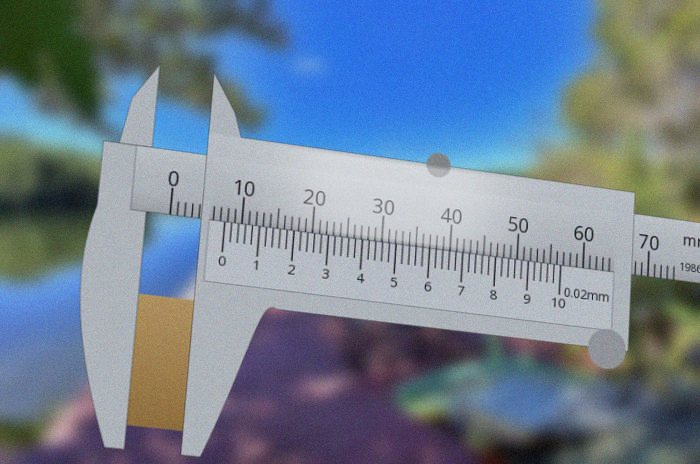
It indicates 7.6 mm
